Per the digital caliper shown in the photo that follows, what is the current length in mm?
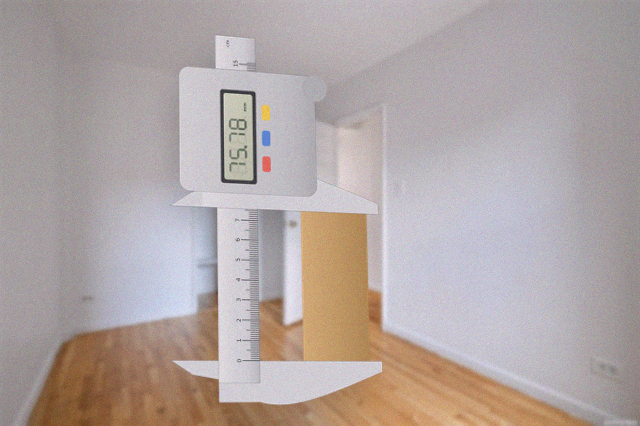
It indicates 75.78 mm
